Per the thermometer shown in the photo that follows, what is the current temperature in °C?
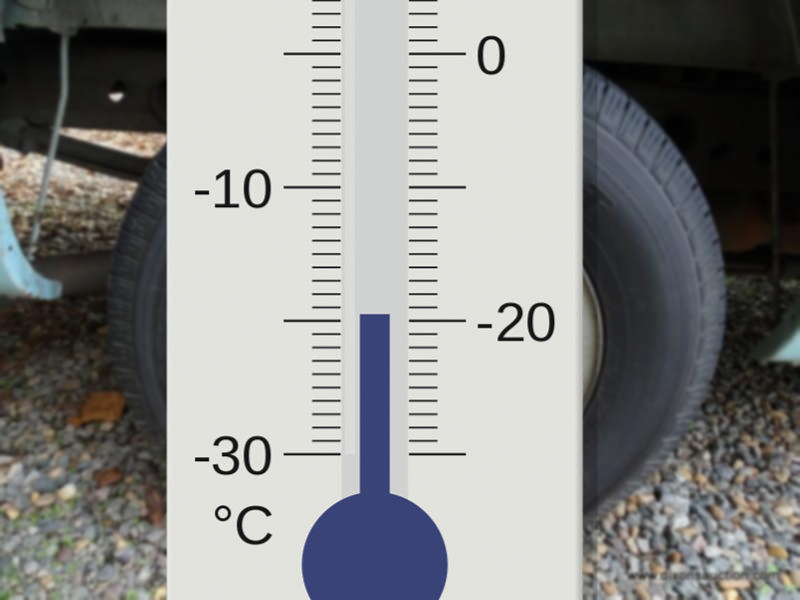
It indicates -19.5 °C
